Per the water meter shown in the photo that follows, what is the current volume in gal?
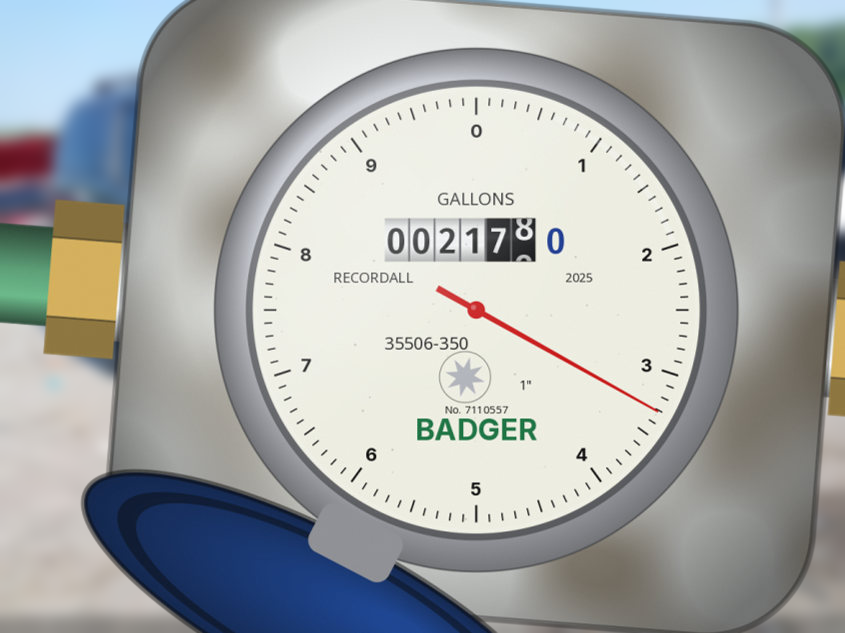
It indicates 21783.3 gal
